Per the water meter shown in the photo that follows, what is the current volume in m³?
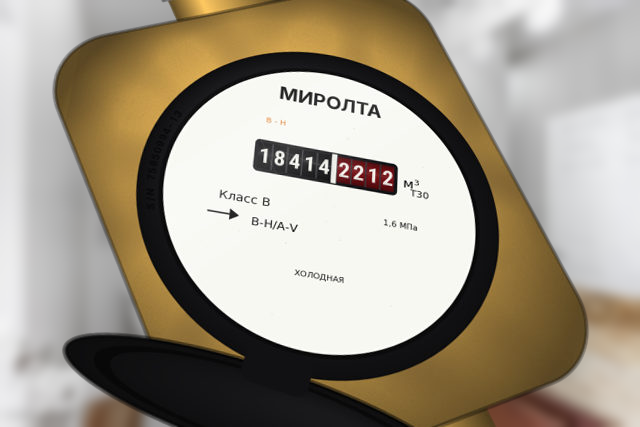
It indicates 18414.2212 m³
